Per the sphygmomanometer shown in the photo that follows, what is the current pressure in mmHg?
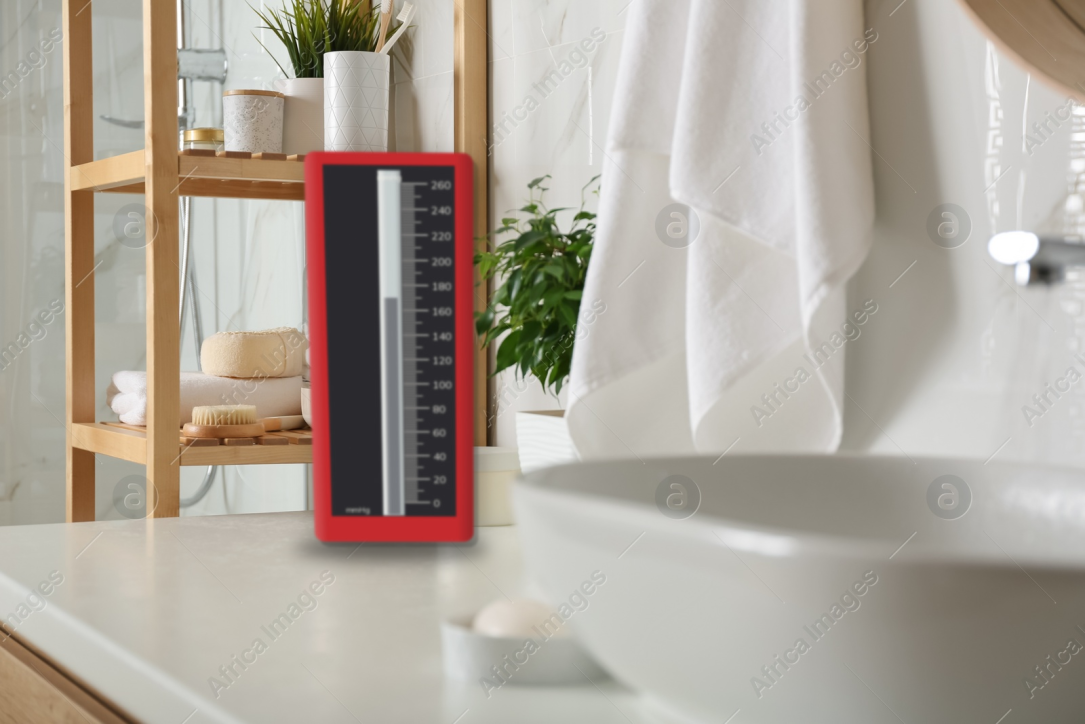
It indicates 170 mmHg
